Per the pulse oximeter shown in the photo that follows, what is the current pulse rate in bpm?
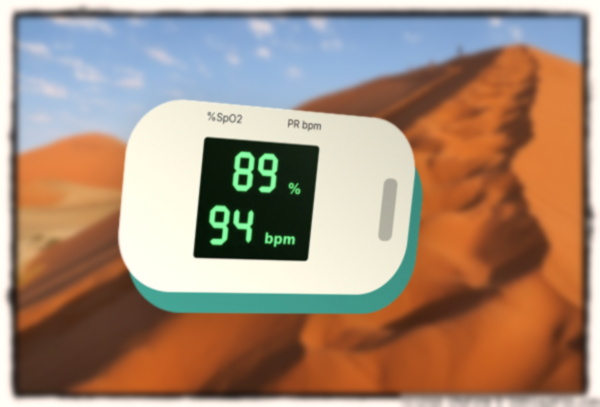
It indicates 94 bpm
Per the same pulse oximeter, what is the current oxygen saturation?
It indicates 89 %
